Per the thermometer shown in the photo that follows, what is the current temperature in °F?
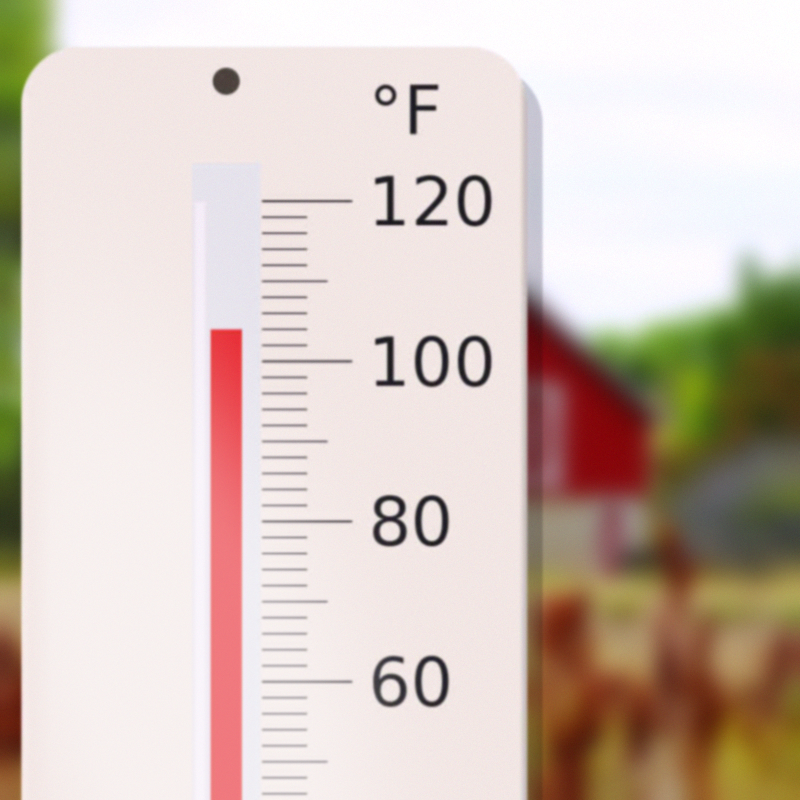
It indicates 104 °F
